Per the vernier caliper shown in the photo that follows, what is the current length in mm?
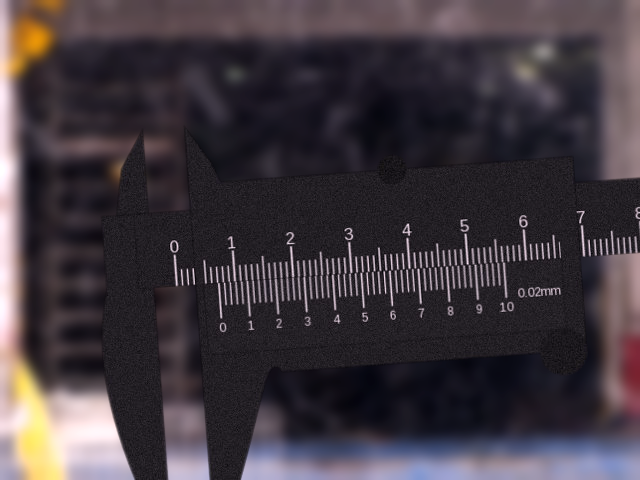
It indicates 7.2 mm
